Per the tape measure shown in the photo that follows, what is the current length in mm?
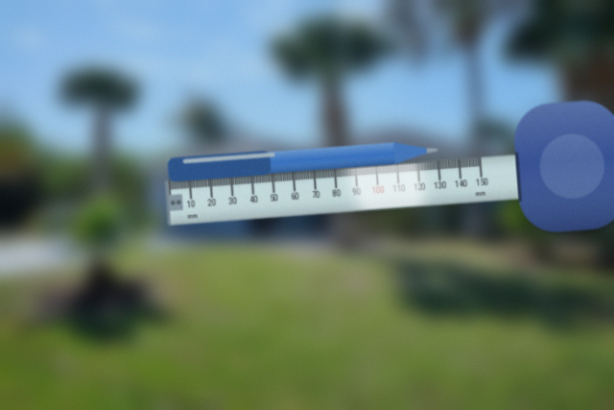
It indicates 130 mm
